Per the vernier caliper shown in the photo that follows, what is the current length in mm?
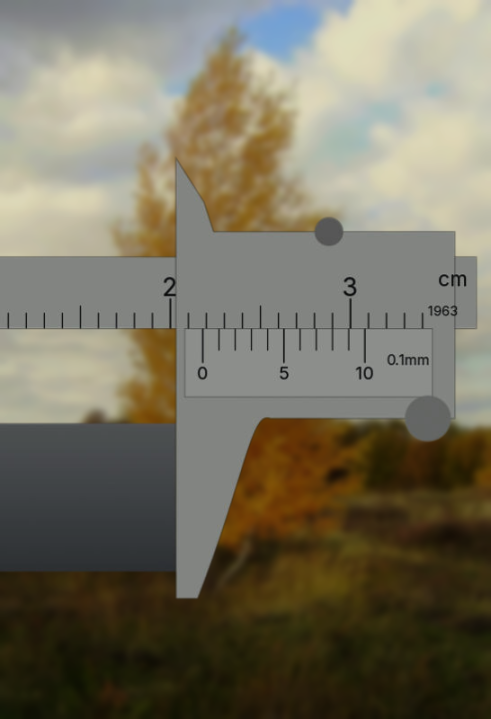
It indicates 21.8 mm
